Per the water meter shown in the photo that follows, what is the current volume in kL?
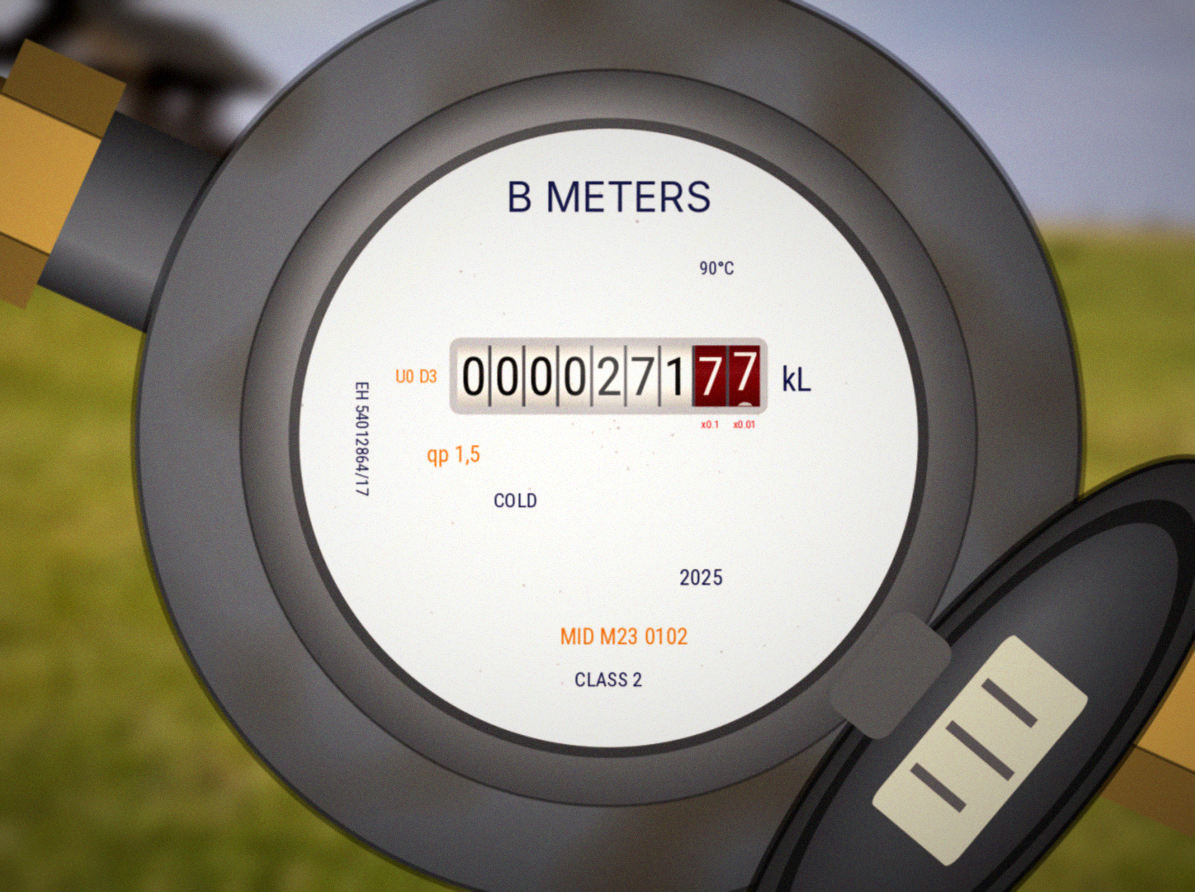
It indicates 271.77 kL
